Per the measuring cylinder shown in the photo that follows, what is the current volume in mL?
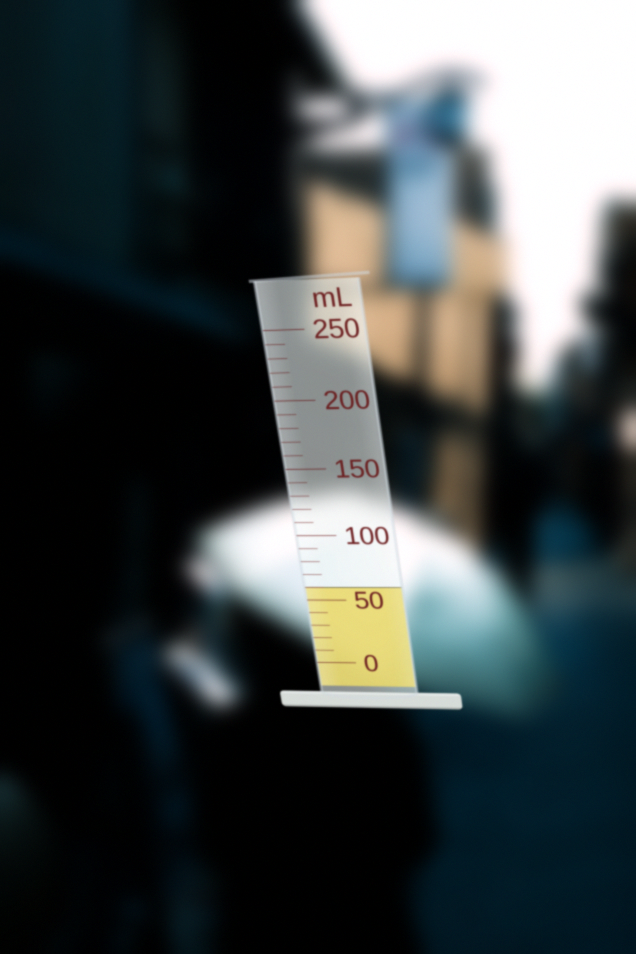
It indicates 60 mL
